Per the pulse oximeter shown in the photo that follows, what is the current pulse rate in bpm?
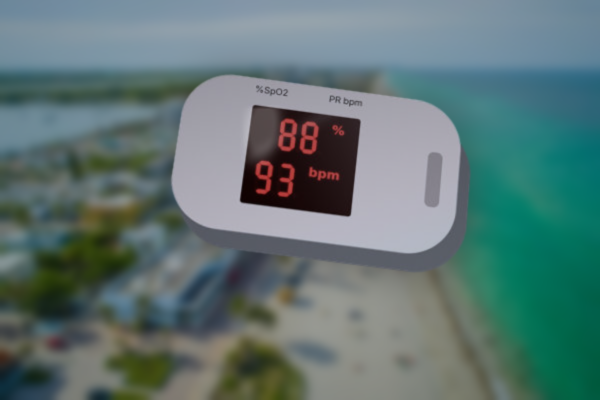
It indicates 93 bpm
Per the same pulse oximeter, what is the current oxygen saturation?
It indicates 88 %
